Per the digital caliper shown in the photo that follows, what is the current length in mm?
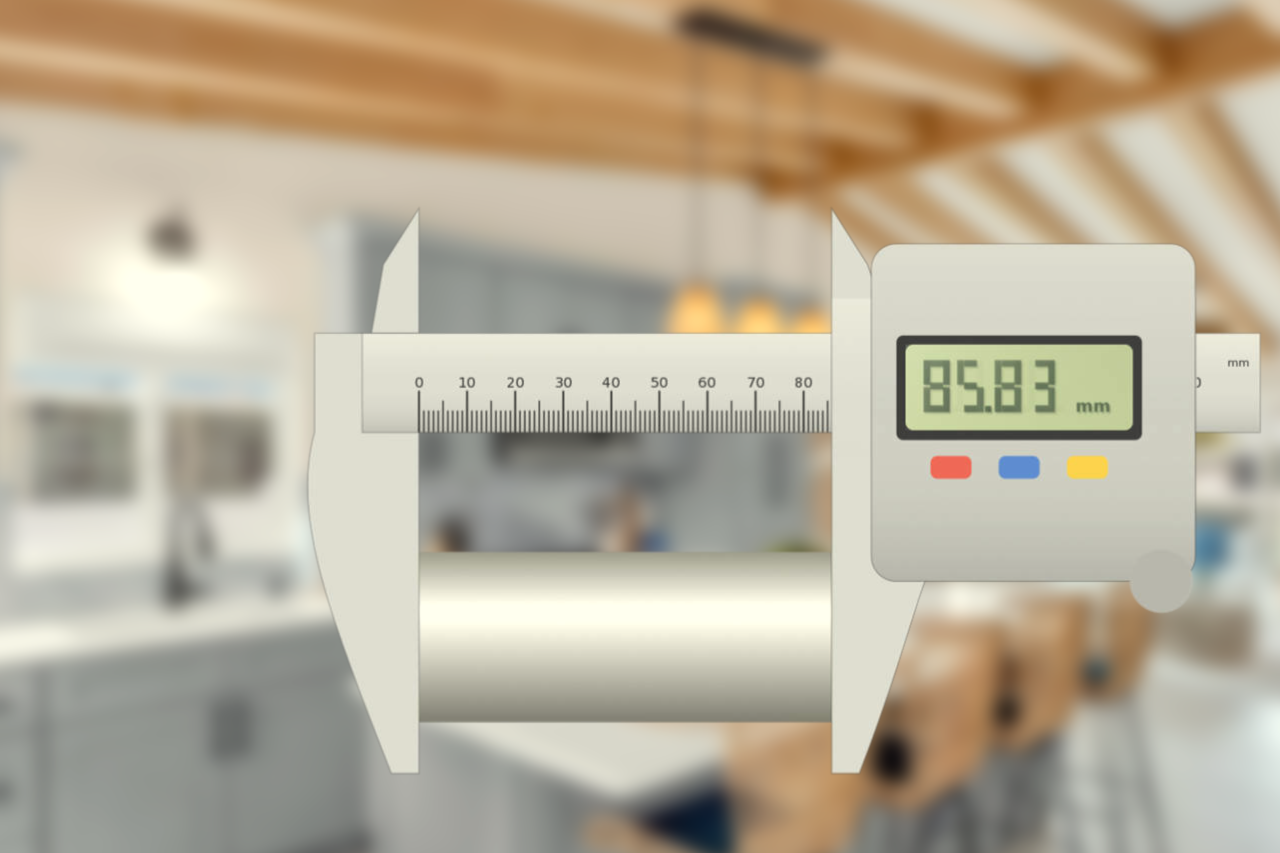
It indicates 85.83 mm
